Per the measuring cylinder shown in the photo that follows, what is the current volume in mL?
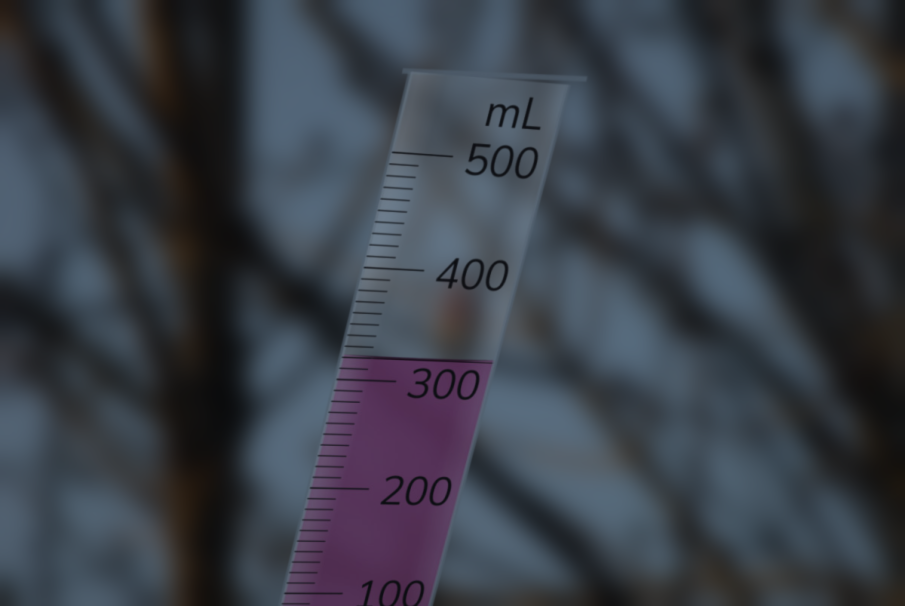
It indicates 320 mL
